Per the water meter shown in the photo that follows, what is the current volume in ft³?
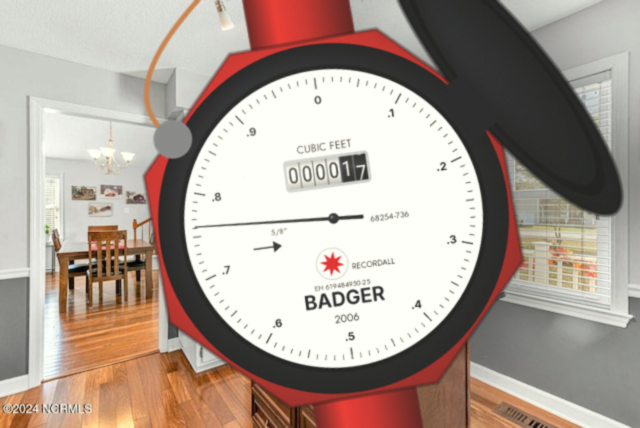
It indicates 16.76 ft³
